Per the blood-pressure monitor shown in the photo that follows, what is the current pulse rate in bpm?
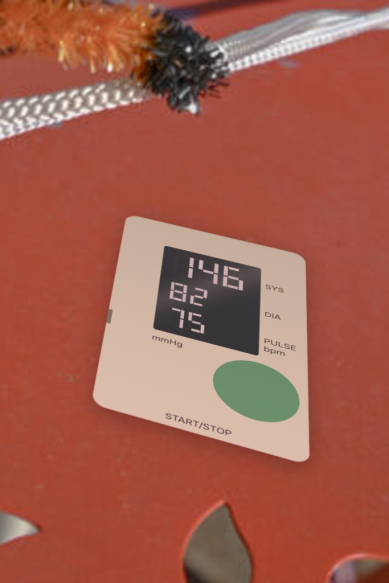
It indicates 75 bpm
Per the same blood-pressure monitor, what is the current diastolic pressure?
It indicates 82 mmHg
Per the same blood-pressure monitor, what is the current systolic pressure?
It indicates 146 mmHg
